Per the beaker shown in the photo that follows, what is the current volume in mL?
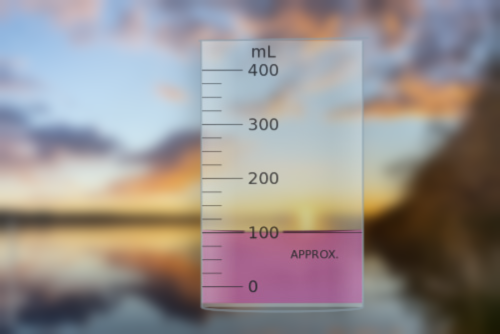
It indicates 100 mL
